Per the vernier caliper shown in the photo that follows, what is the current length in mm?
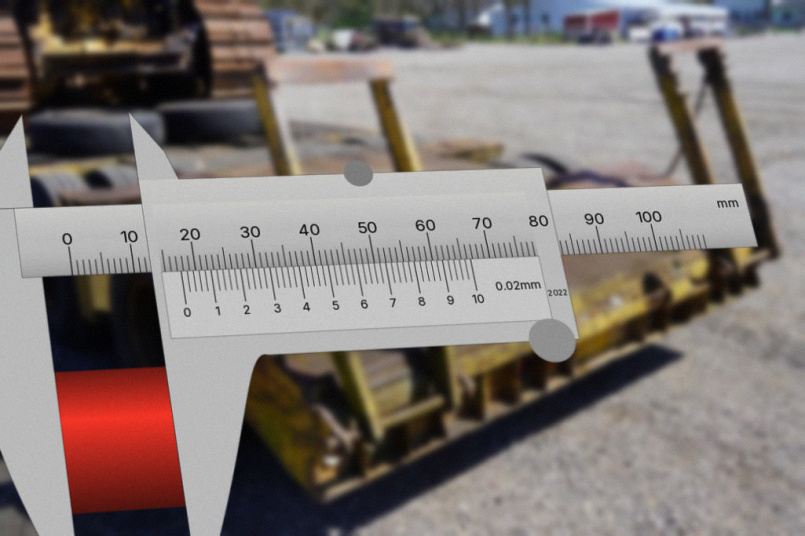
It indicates 17.6 mm
